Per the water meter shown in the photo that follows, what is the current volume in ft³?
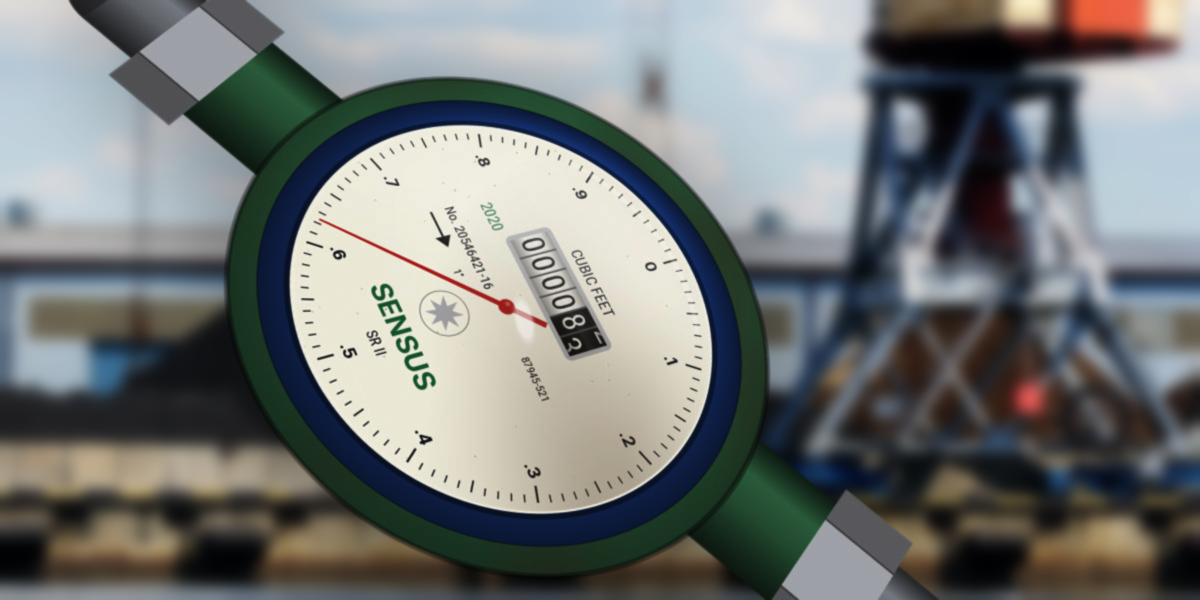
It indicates 82.62 ft³
